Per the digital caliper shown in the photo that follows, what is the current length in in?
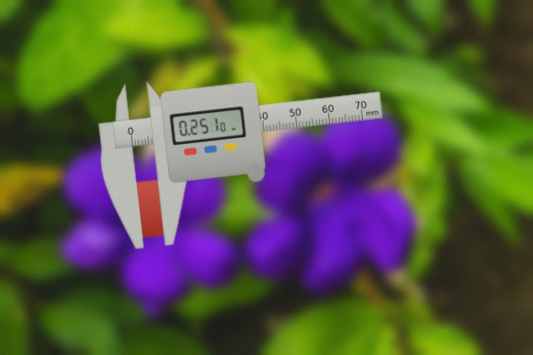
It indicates 0.2510 in
